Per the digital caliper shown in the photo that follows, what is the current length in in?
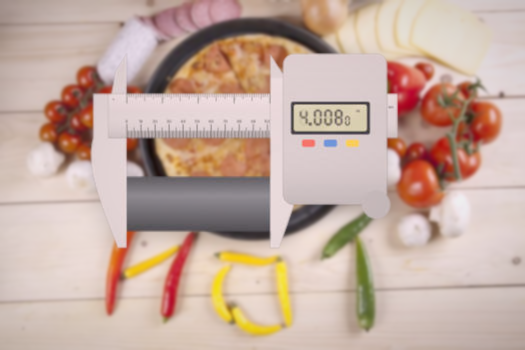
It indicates 4.0080 in
